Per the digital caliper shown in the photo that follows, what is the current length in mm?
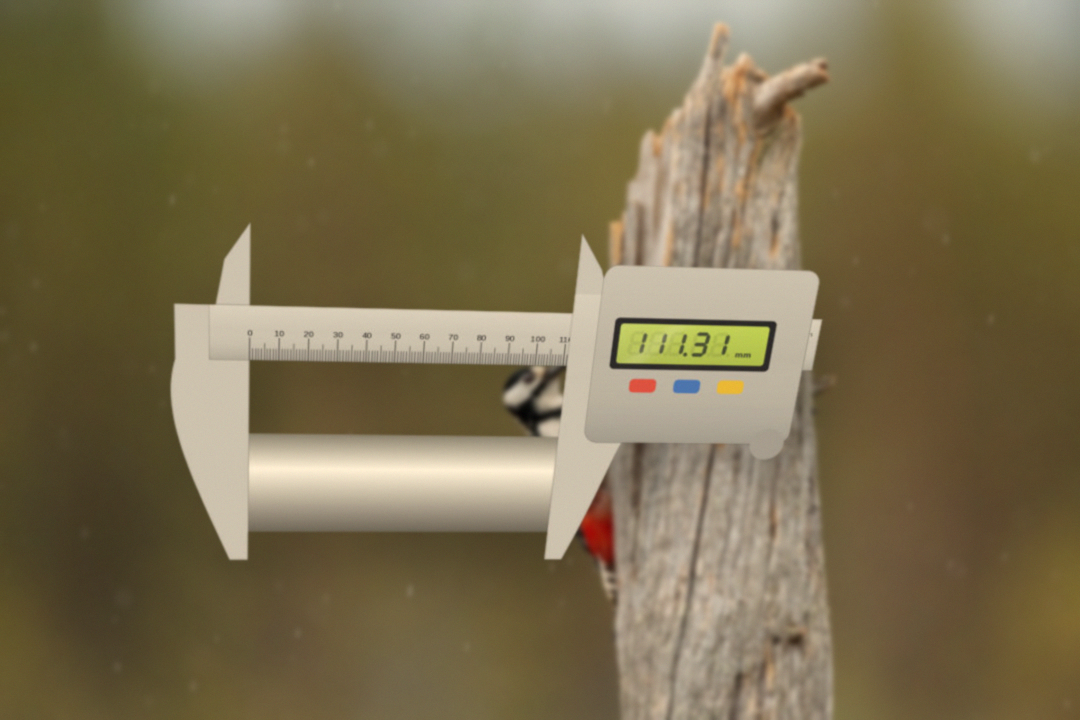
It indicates 111.31 mm
